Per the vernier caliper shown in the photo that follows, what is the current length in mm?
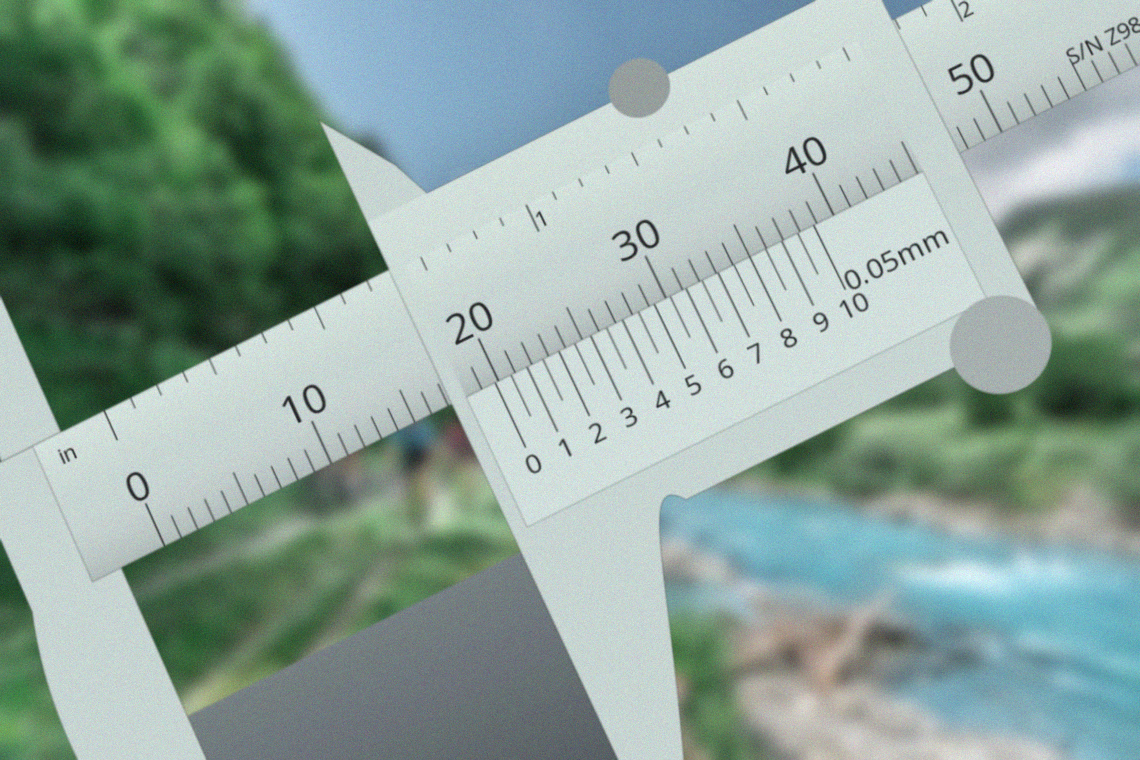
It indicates 19.8 mm
